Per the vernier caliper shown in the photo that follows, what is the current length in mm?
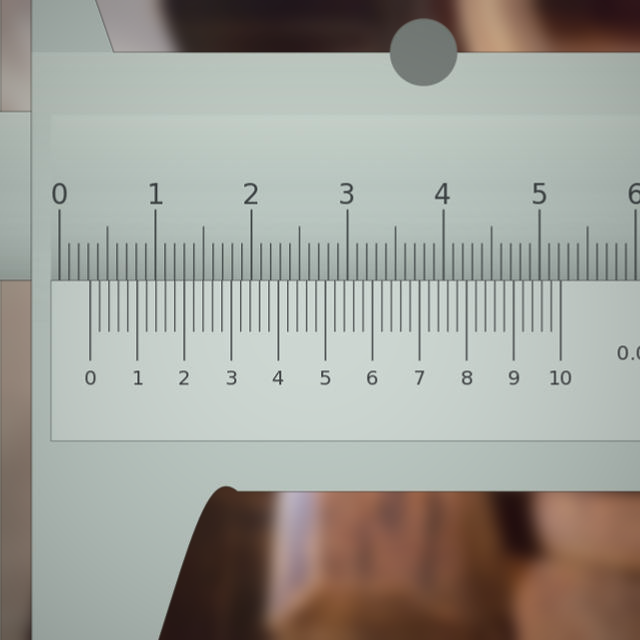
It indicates 3.2 mm
